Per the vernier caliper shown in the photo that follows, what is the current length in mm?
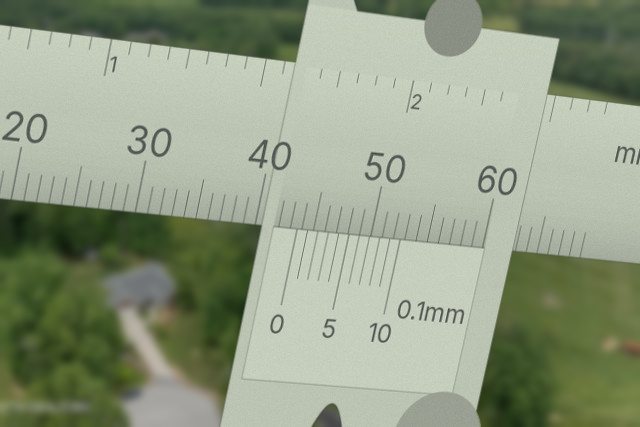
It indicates 43.6 mm
